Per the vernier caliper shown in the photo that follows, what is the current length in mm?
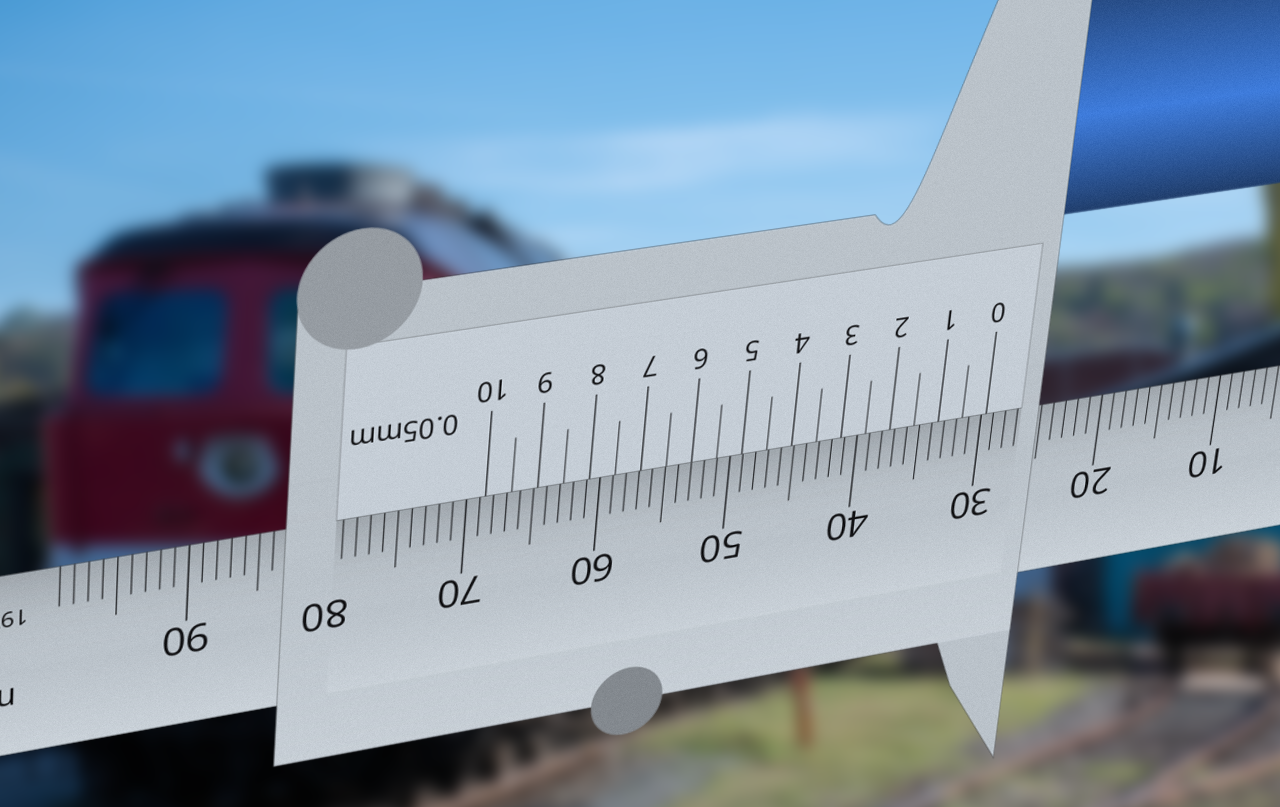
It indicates 29.6 mm
